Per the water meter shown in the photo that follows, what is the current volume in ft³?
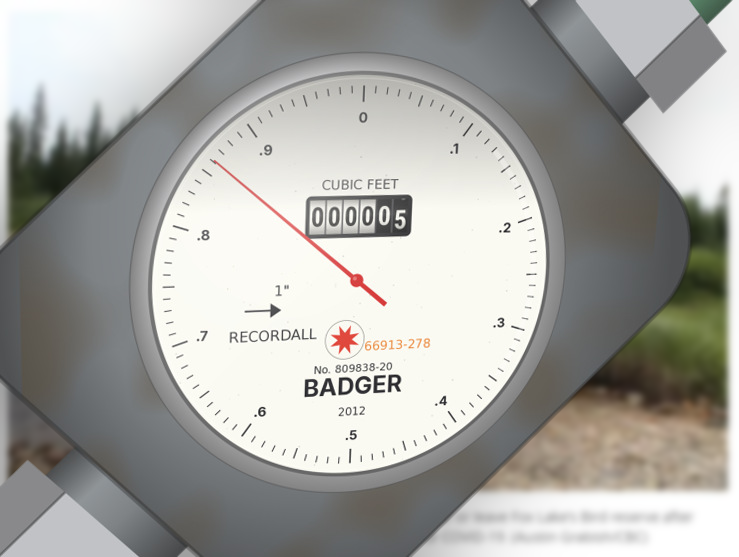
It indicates 4.86 ft³
